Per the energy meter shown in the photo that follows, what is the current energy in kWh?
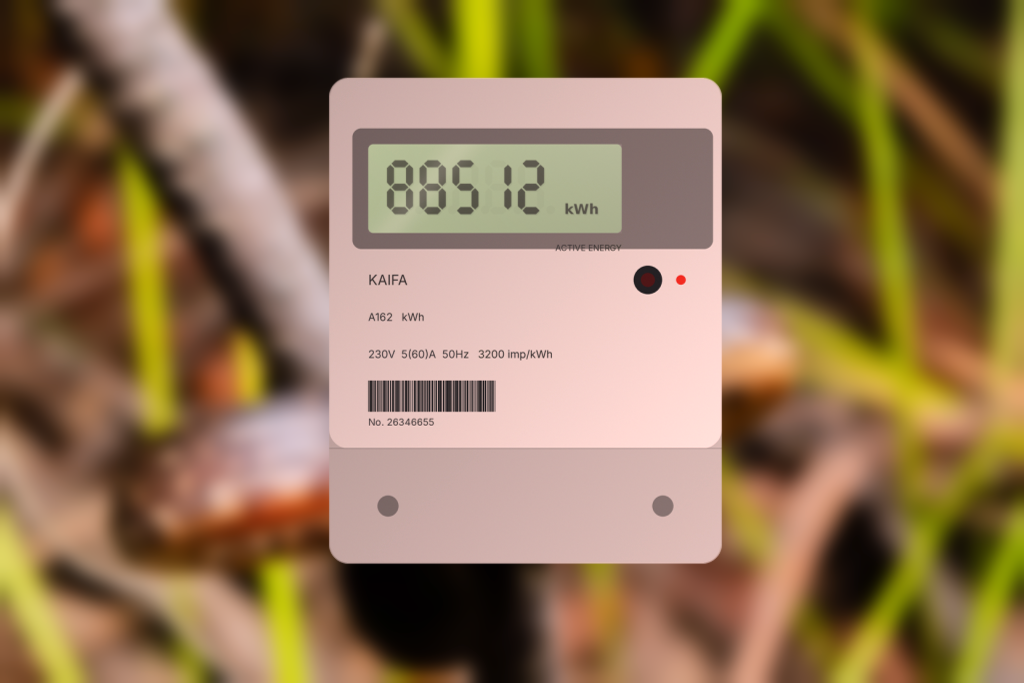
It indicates 88512 kWh
